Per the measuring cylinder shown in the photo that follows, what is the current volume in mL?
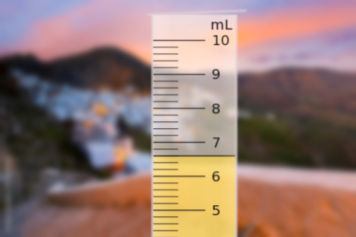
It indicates 6.6 mL
